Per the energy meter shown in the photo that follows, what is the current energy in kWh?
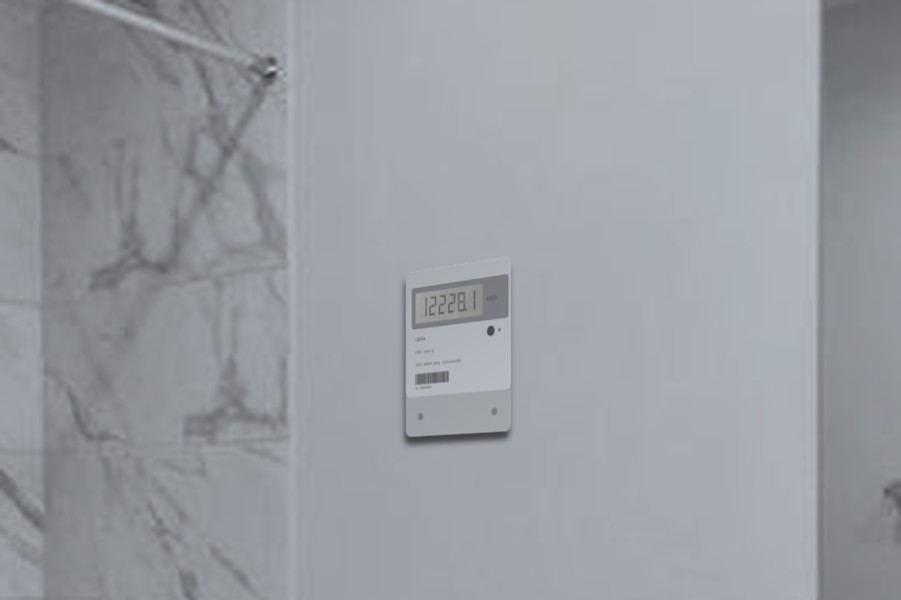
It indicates 12228.1 kWh
